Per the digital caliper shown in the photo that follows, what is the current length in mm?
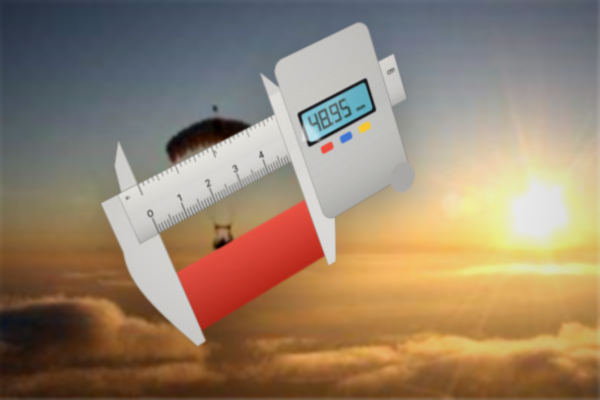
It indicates 48.95 mm
